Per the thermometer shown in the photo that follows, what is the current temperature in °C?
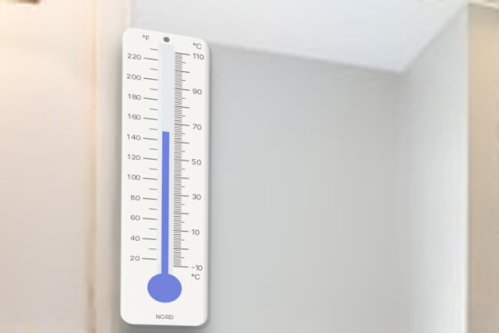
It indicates 65 °C
